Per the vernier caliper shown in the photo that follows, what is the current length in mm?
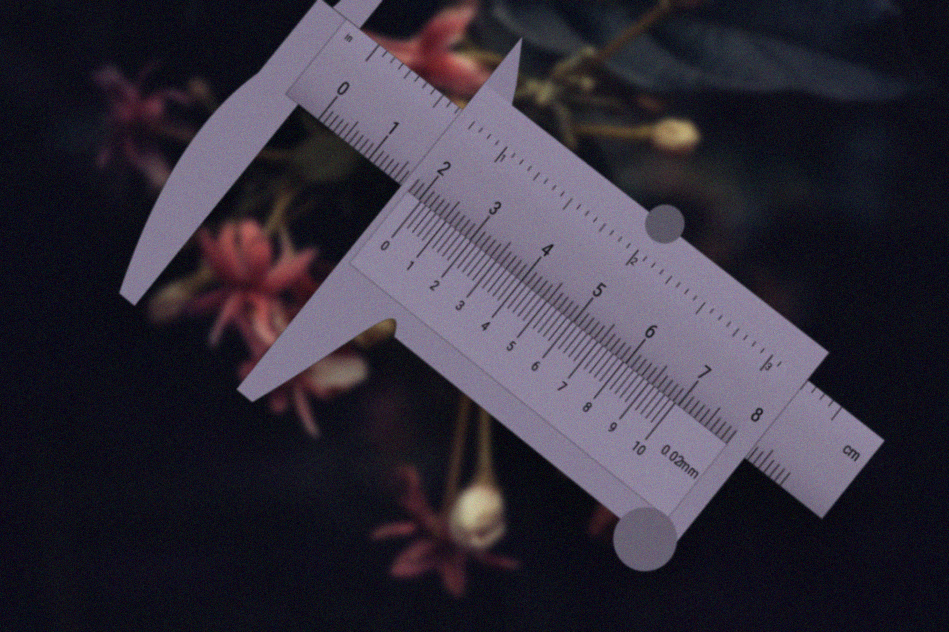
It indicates 20.4 mm
